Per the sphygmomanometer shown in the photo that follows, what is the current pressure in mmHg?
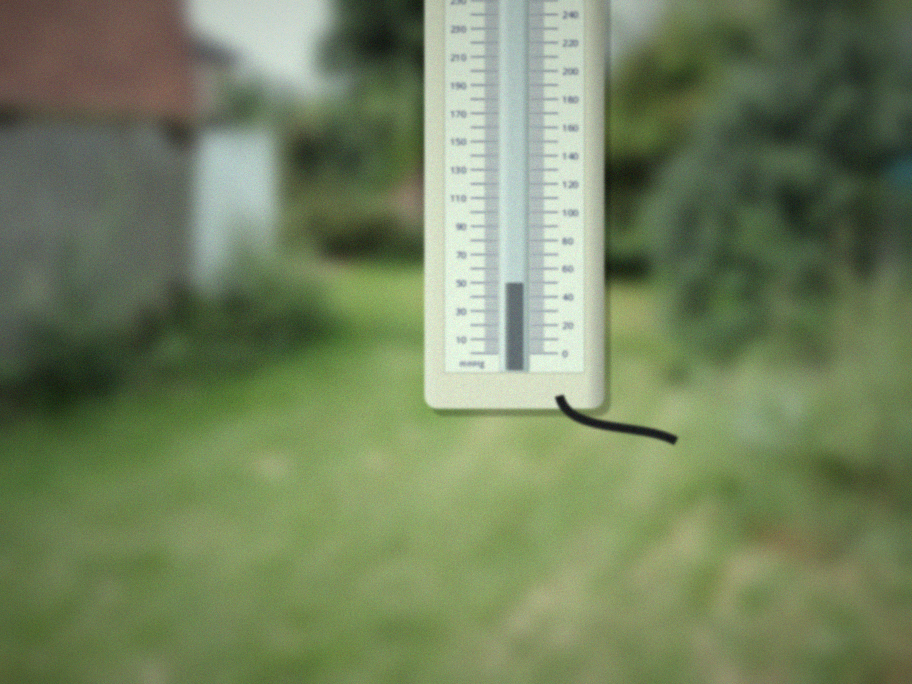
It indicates 50 mmHg
